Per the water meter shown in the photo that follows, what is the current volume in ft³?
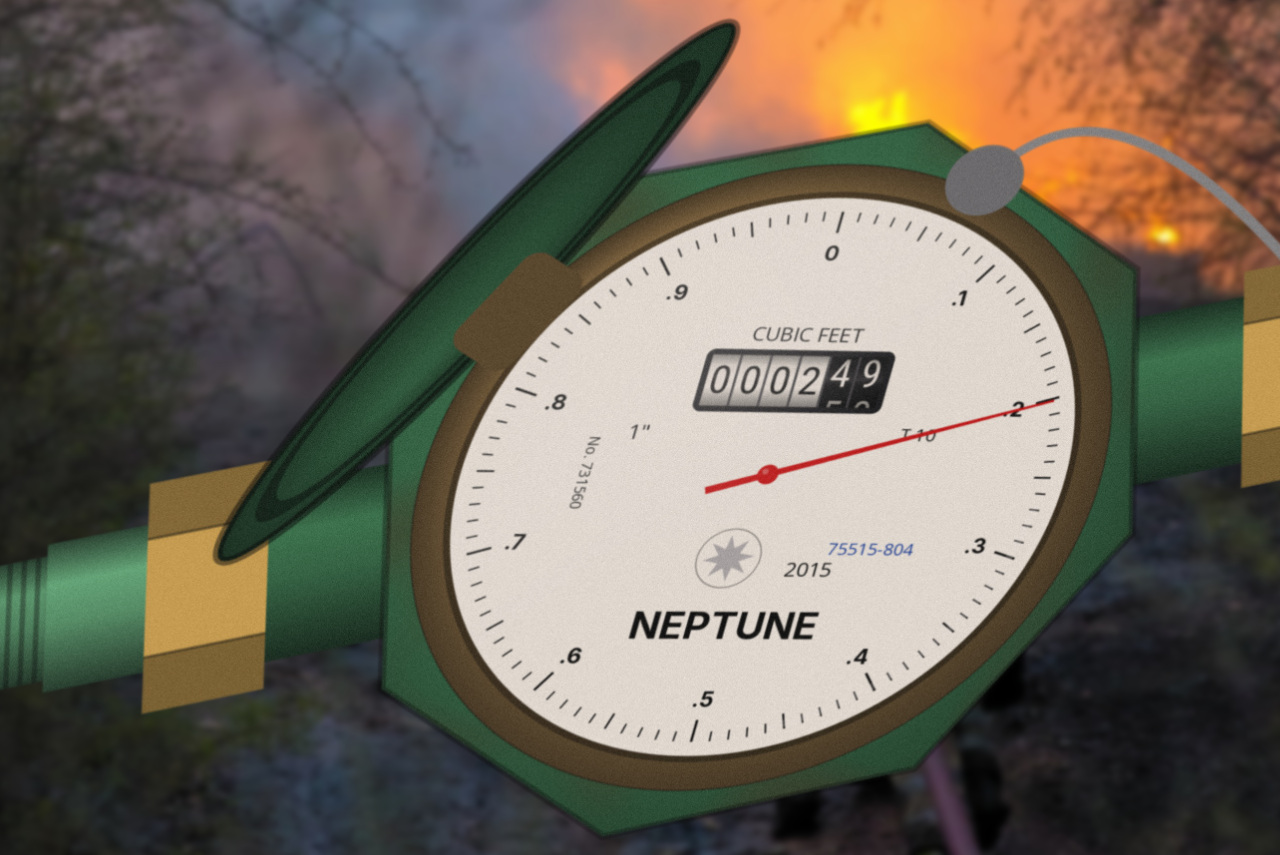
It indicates 249.20 ft³
